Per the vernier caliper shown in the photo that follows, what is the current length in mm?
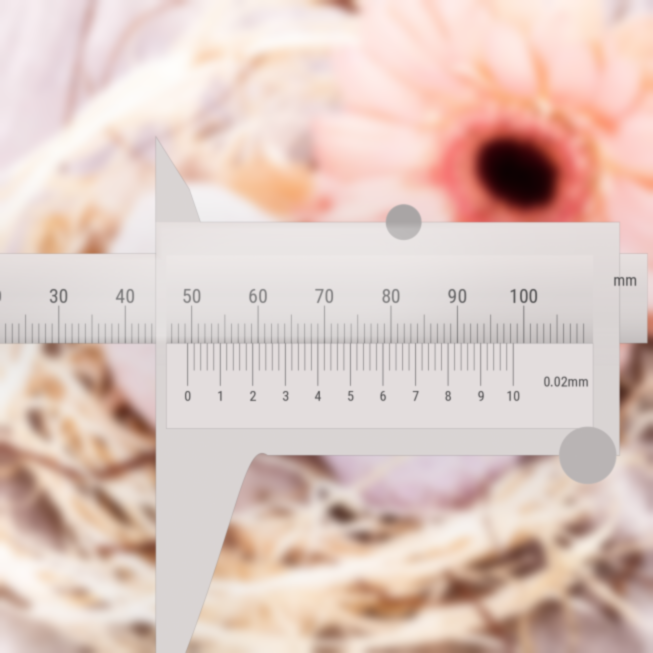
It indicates 49.4 mm
